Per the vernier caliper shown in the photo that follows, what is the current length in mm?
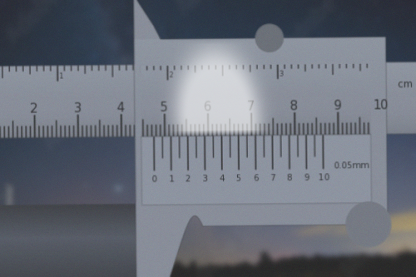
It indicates 47.5 mm
